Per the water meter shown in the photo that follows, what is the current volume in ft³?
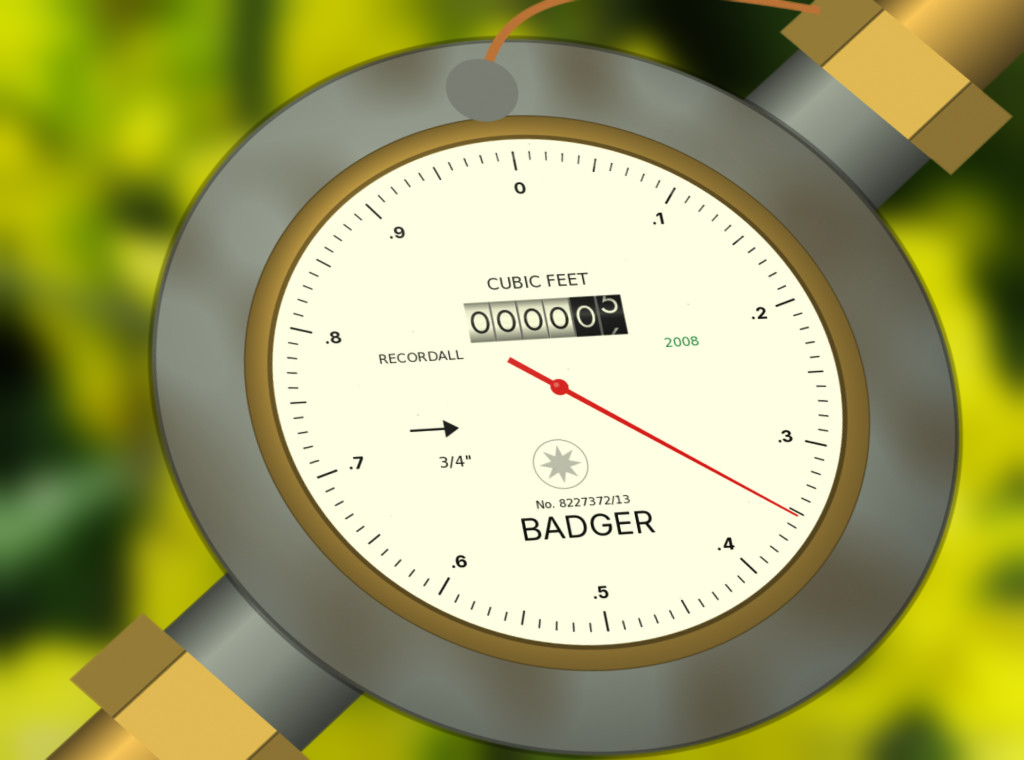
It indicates 5.35 ft³
